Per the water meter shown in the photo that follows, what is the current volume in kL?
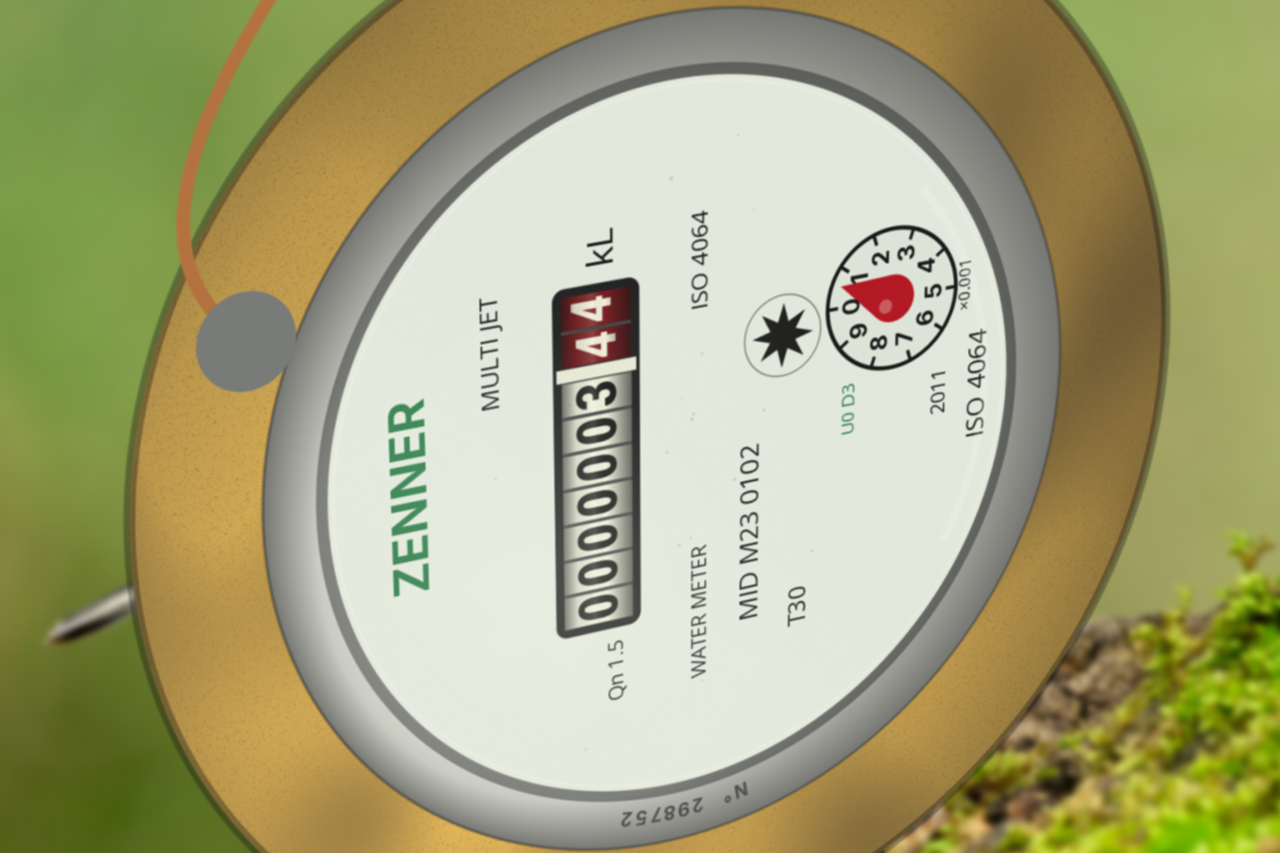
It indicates 3.440 kL
